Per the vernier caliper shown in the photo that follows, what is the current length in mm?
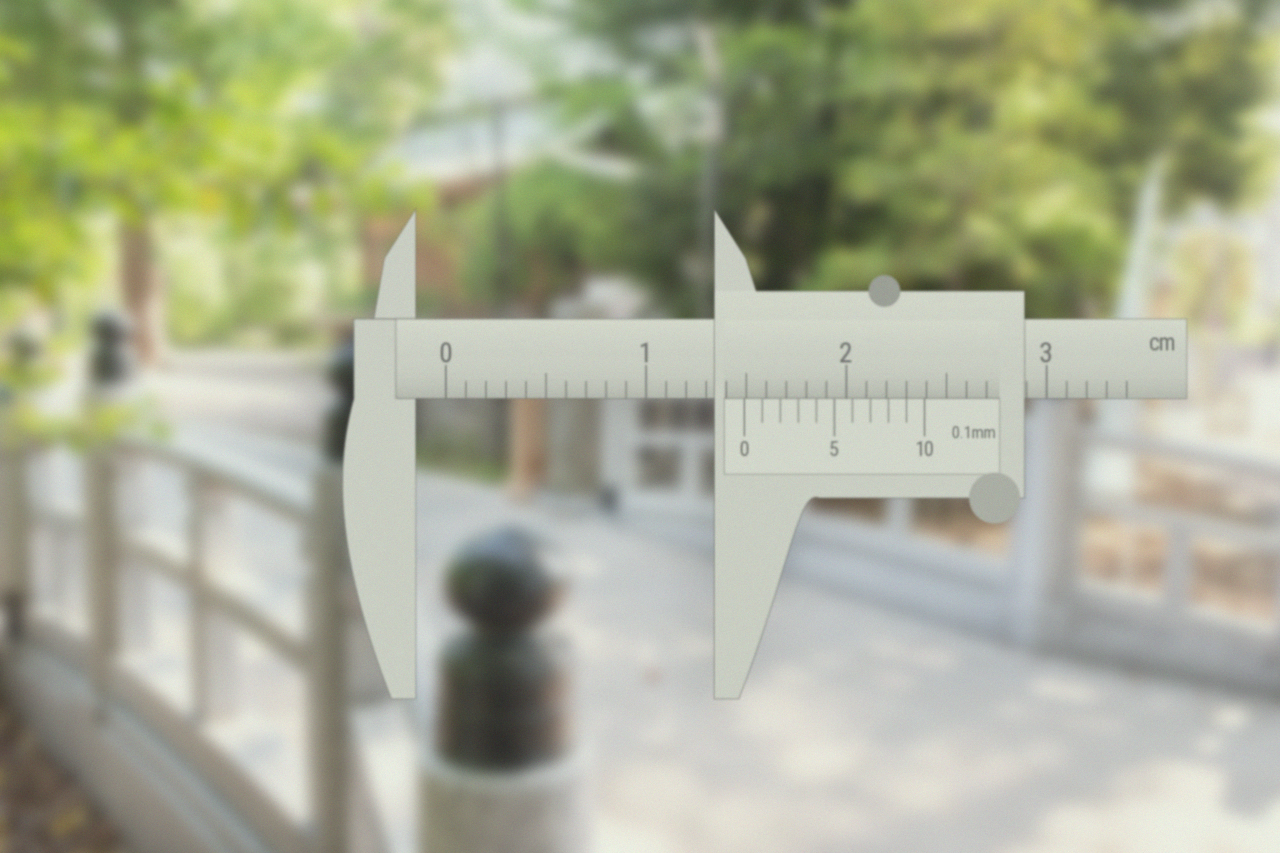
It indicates 14.9 mm
